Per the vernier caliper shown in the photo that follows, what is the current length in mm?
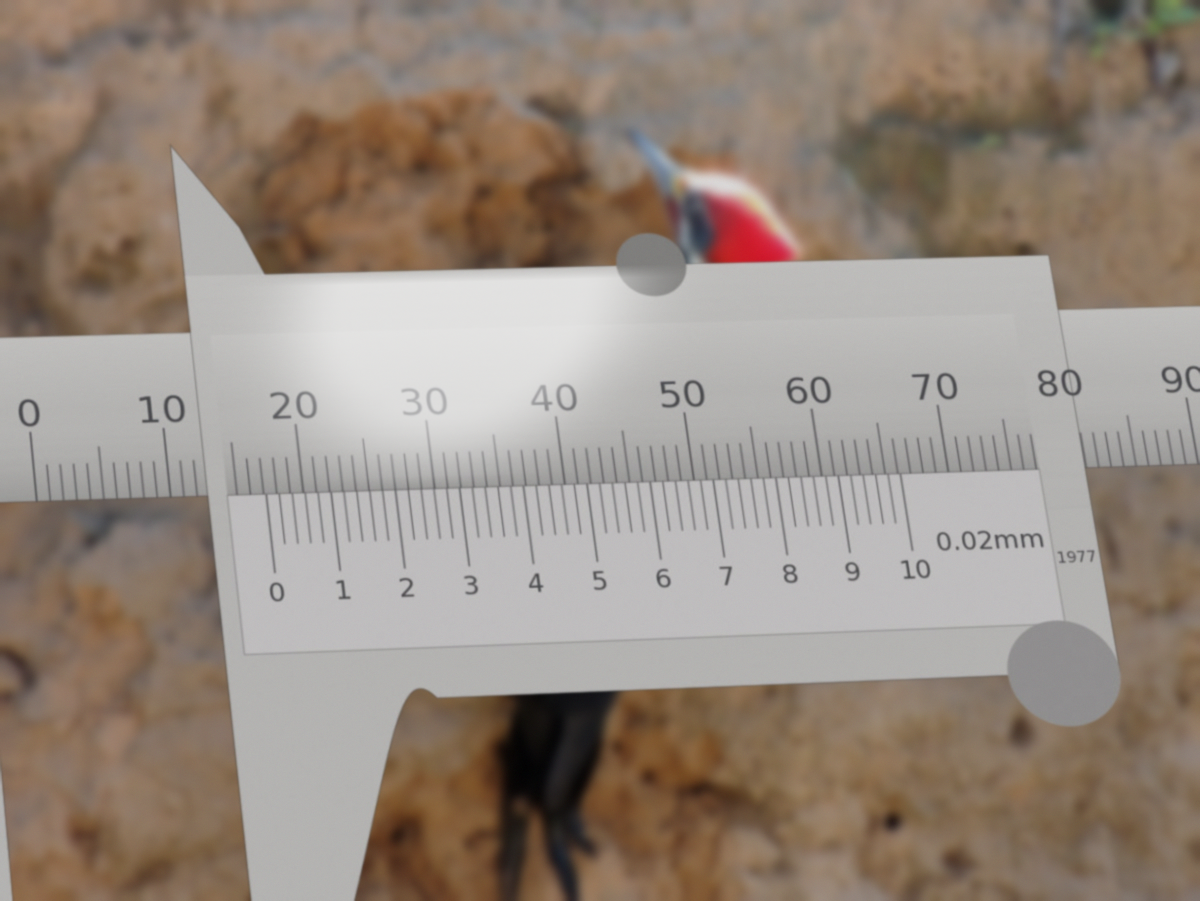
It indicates 17.2 mm
